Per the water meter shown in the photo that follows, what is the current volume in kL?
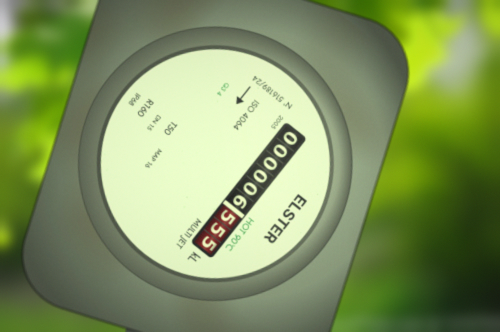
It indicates 6.555 kL
